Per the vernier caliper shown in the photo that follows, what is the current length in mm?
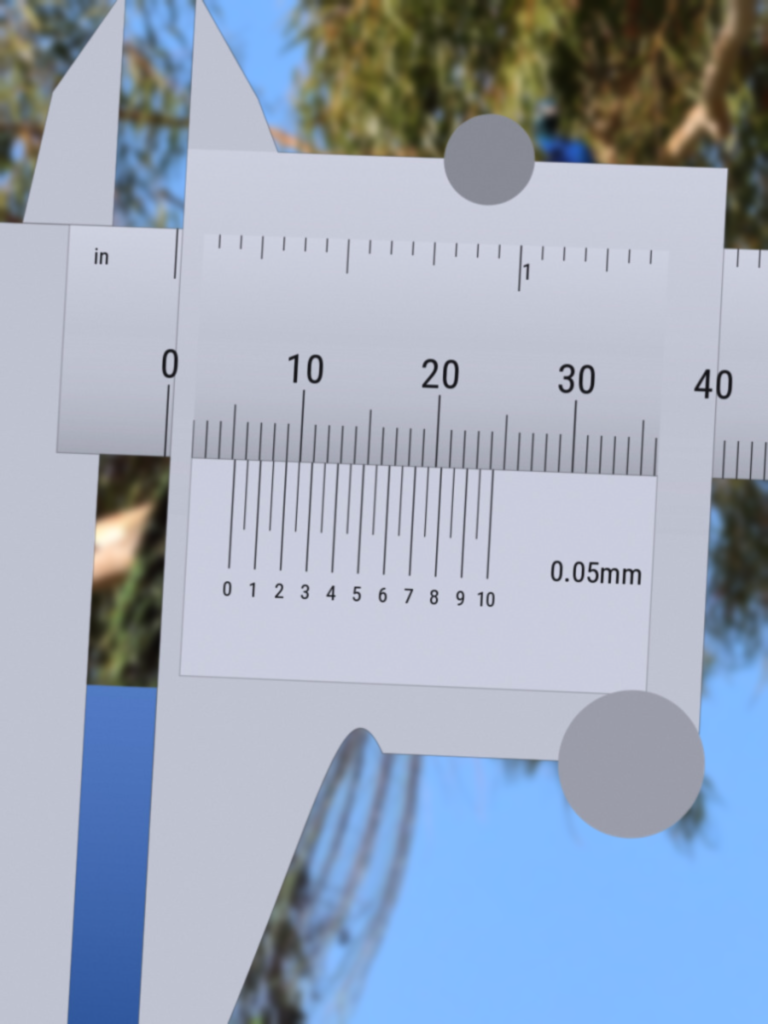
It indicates 5.2 mm
